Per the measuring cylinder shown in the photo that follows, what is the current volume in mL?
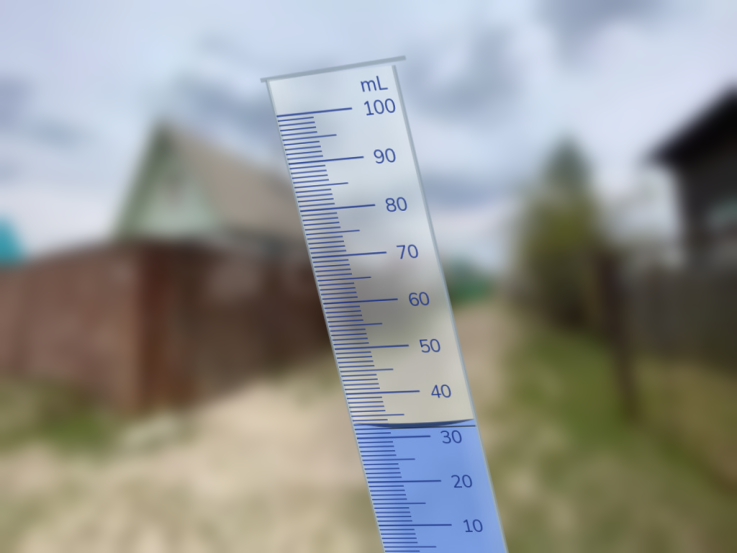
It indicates 32 mL
